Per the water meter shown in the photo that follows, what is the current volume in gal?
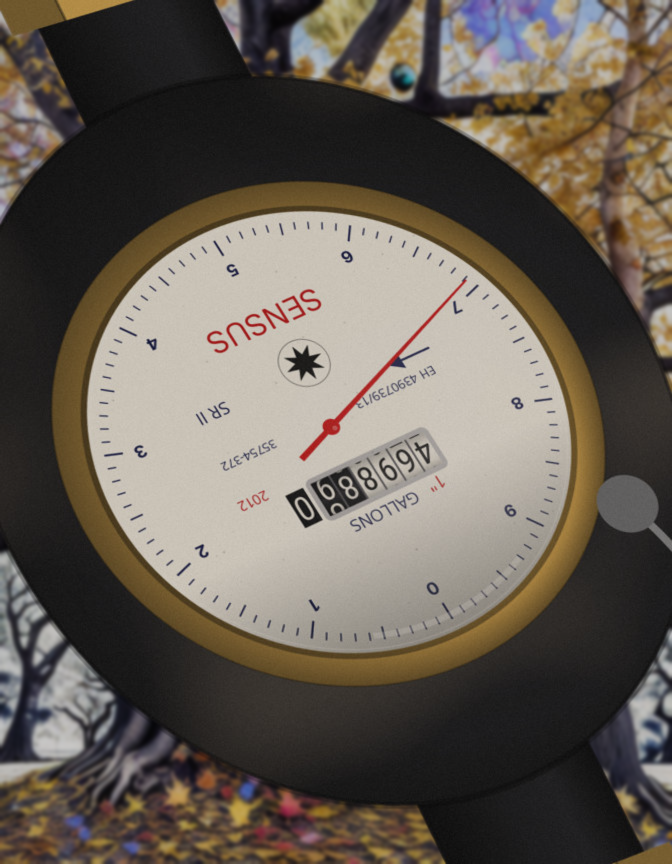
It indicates 4698886.9 gal
